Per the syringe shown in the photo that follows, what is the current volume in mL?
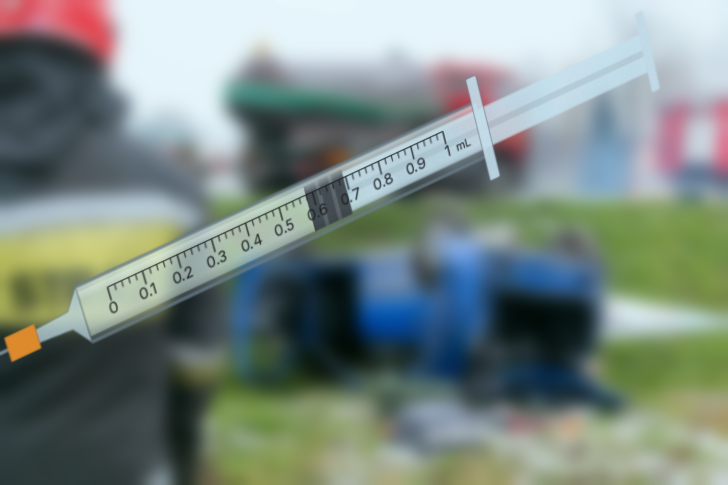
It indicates 0.58 mL
